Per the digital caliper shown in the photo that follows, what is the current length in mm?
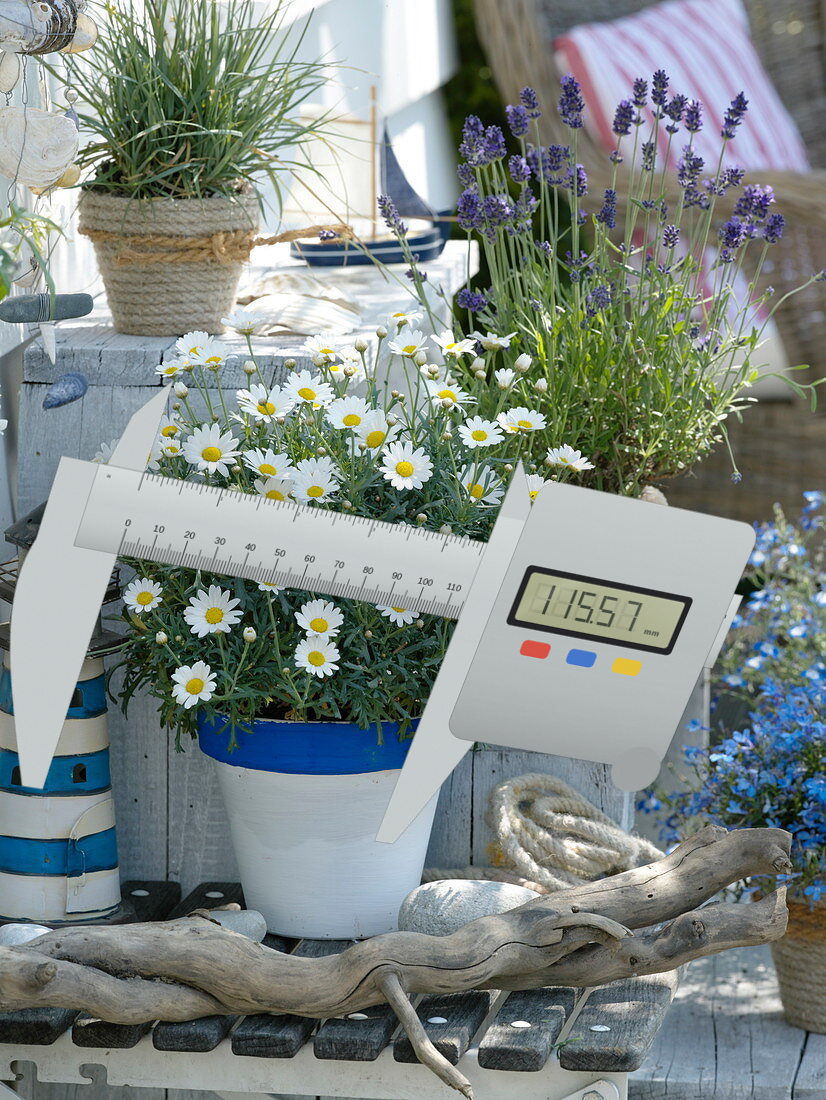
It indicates 115.57 mm
